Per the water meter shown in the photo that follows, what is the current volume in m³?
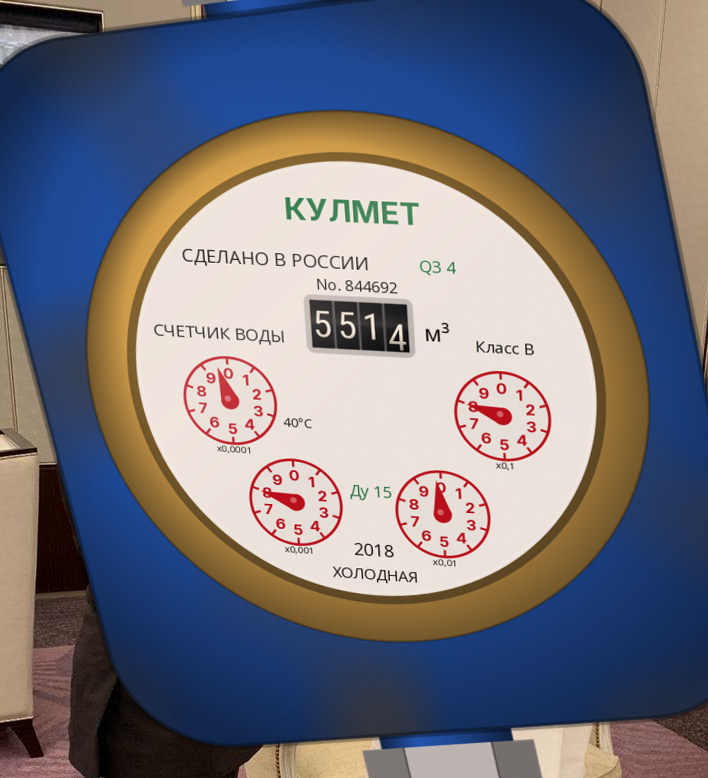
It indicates 5513.7979 m³
